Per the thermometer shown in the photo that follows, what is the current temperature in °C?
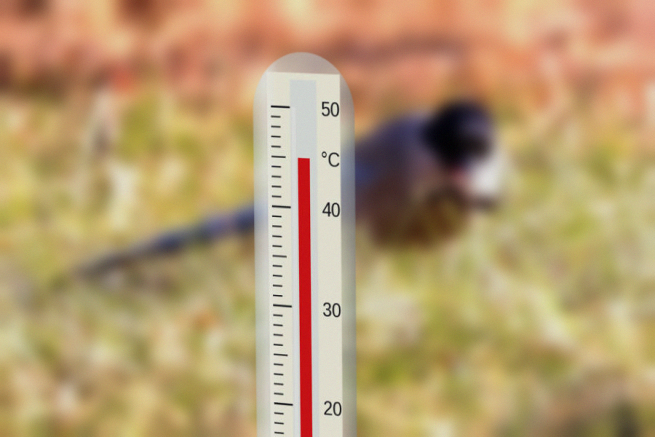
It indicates 45 °C
